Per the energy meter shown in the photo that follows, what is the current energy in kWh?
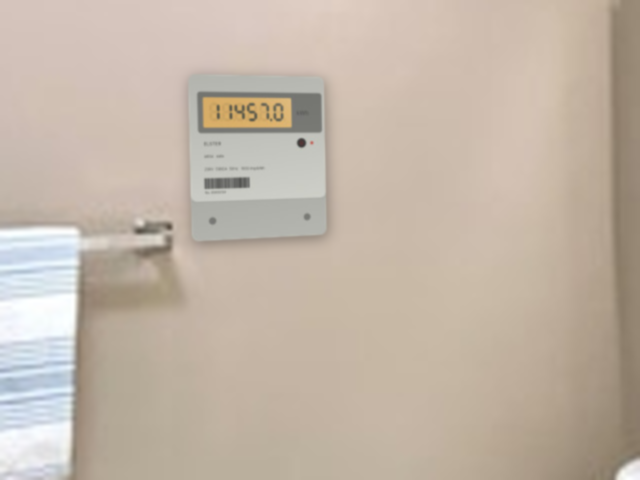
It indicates 11457.0 kWh
